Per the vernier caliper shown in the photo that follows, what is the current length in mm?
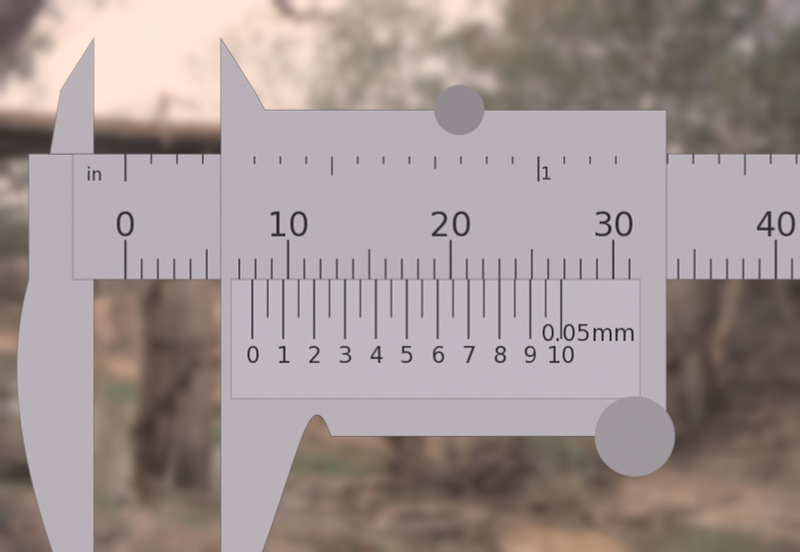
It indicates 7.8 mm
